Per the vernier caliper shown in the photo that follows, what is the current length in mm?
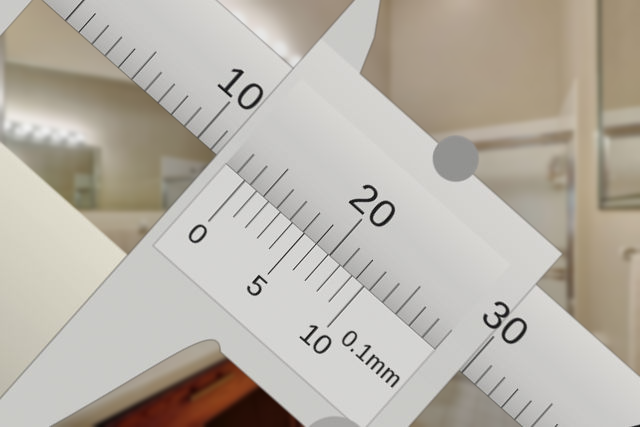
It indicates 13.6 mm
